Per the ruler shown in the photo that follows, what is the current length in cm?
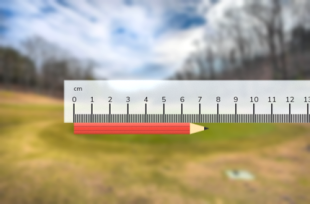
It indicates 7.5 cm
